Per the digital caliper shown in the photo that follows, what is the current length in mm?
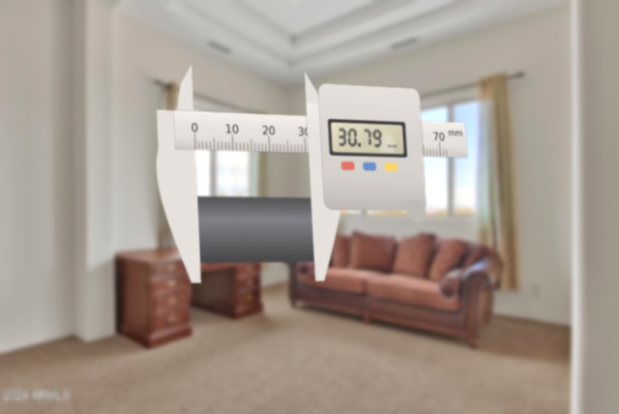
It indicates 30.79 mm
